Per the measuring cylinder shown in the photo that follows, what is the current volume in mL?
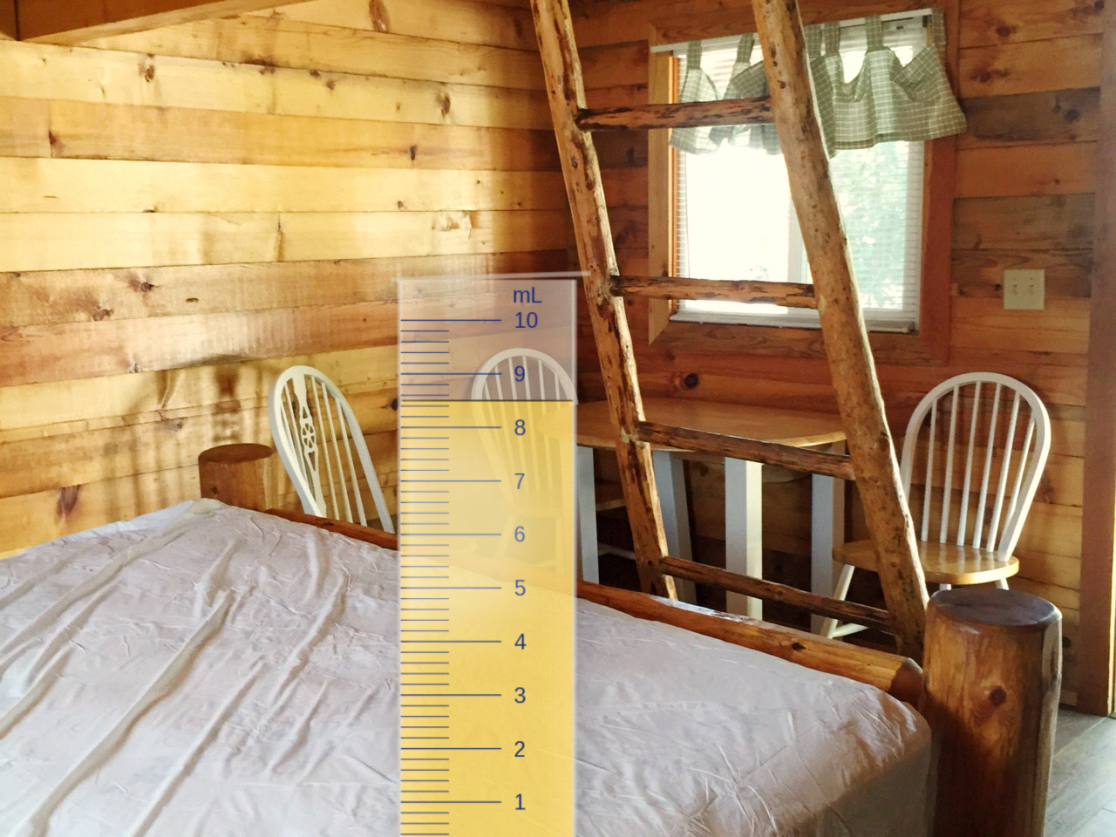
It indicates 8.5 mL
